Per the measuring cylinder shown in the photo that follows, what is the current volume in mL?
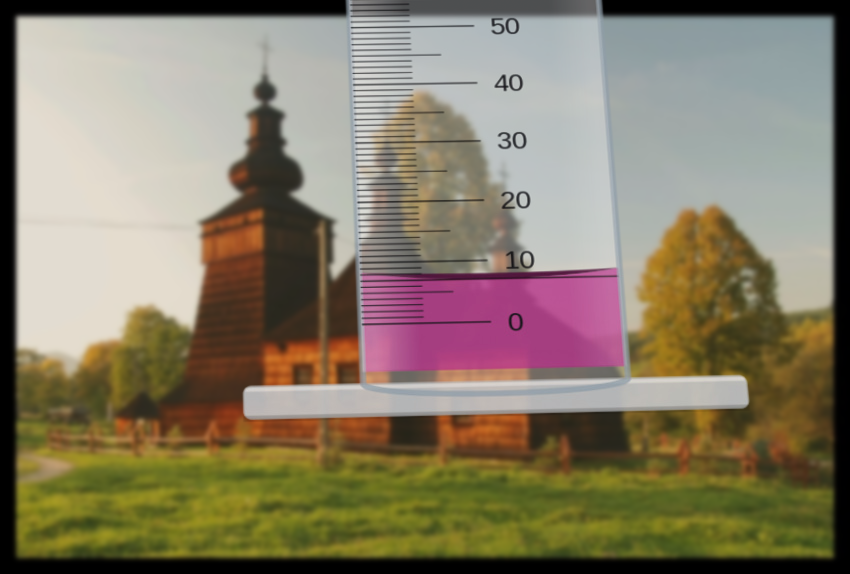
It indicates 7 mL
